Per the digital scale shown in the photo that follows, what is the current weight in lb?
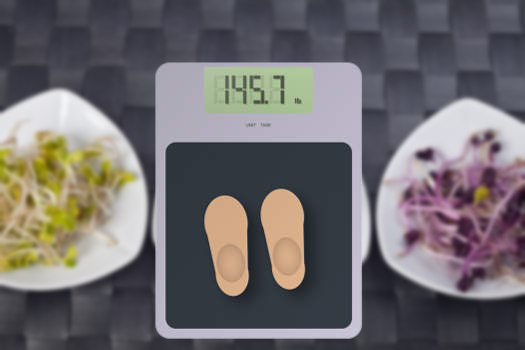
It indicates 145.7 lb
